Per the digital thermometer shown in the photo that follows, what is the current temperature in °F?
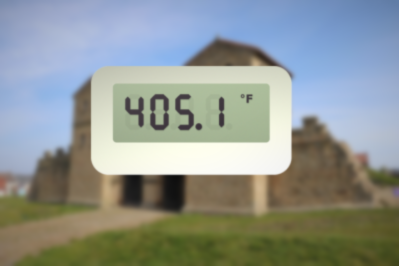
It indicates 405.1 °F
